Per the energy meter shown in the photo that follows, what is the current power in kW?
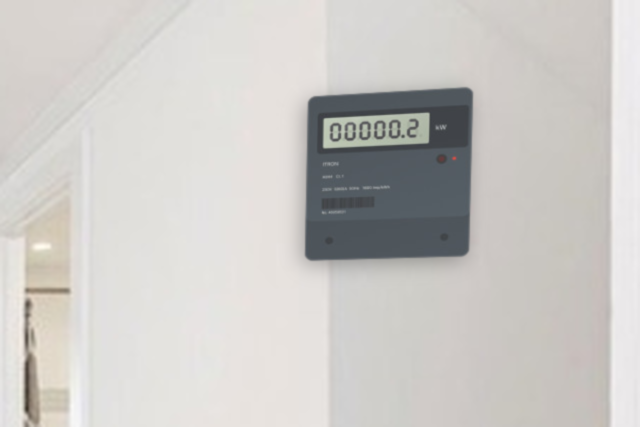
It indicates 0.2 kW
